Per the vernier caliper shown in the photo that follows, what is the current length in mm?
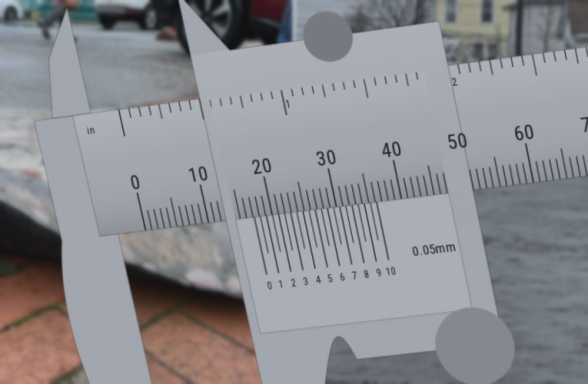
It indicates 17.2 mm
